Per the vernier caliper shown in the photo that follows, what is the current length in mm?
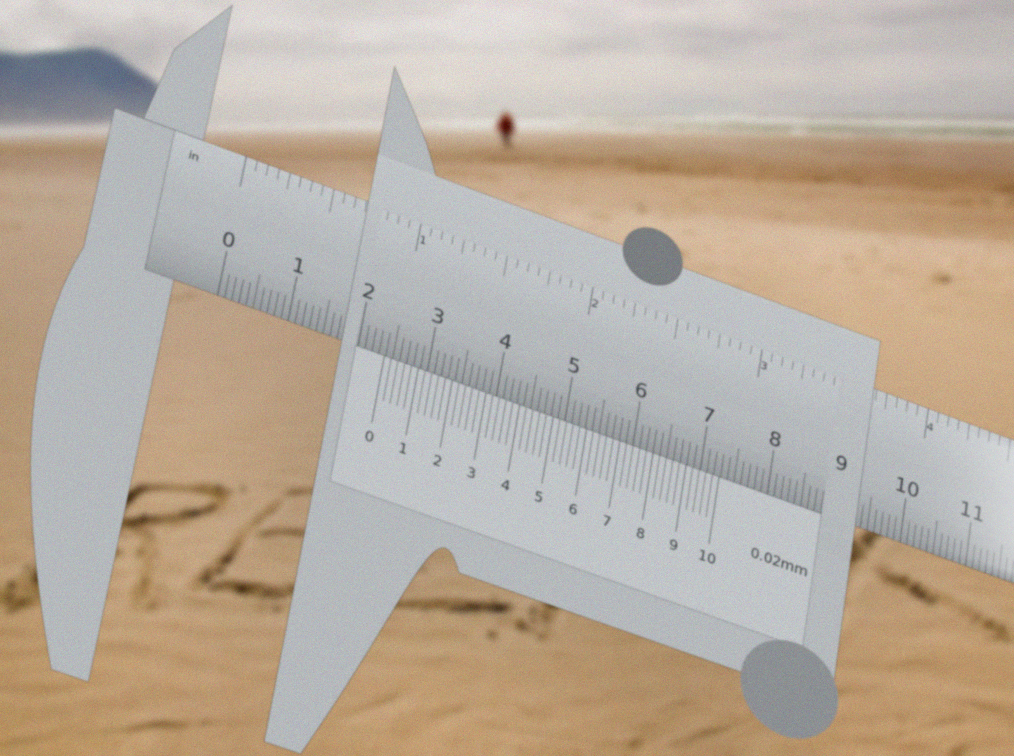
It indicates 23.8 mm
